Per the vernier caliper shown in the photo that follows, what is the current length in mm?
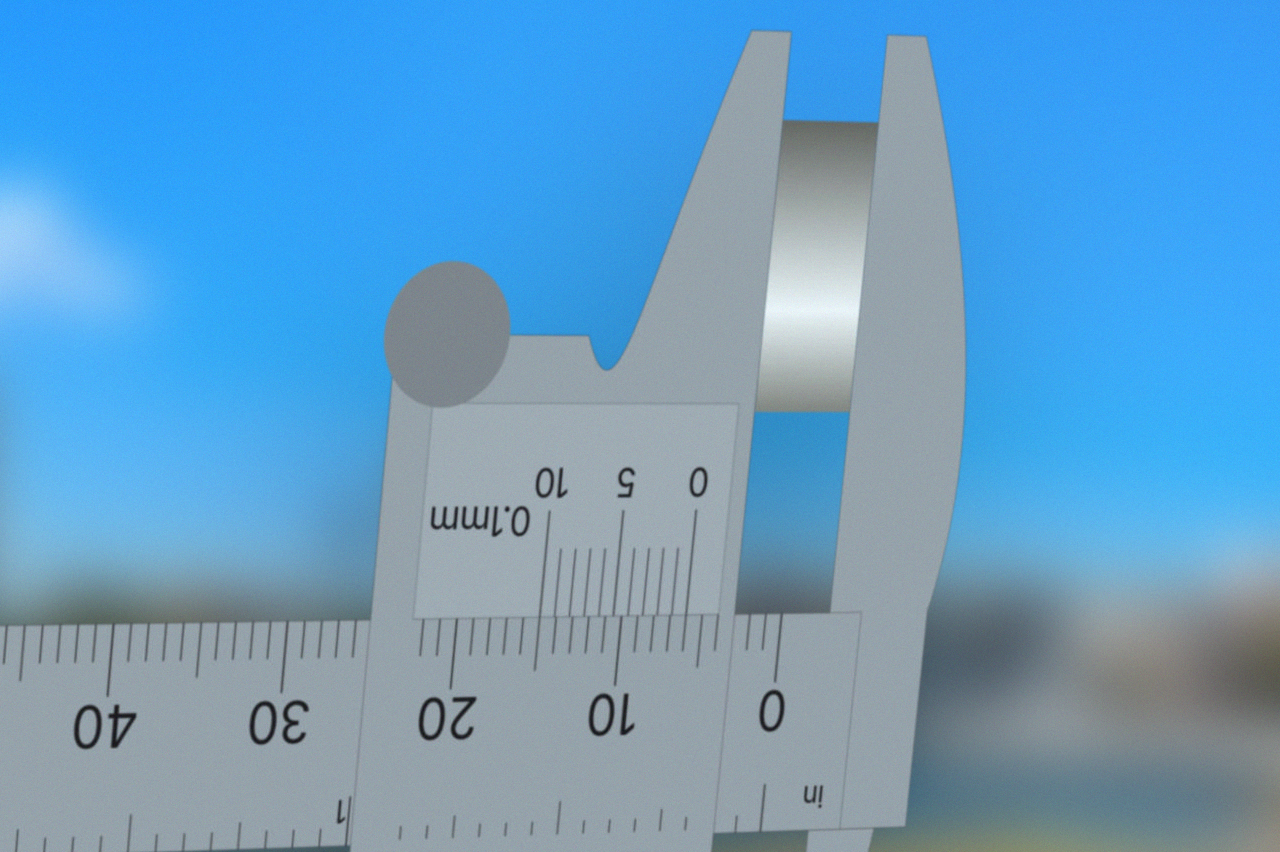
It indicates 6.0 mm
